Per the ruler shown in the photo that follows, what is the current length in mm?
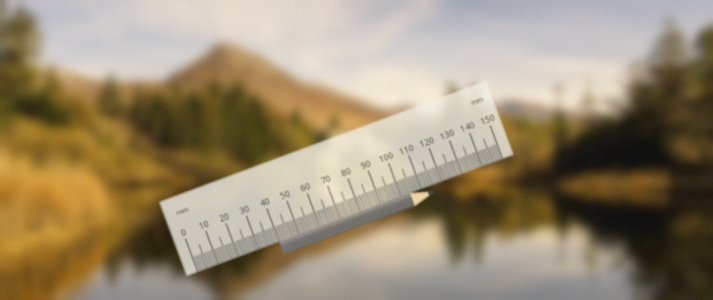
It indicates 75 mm
